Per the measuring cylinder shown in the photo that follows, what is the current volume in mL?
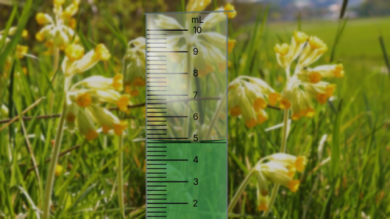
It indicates 4.8 mL
